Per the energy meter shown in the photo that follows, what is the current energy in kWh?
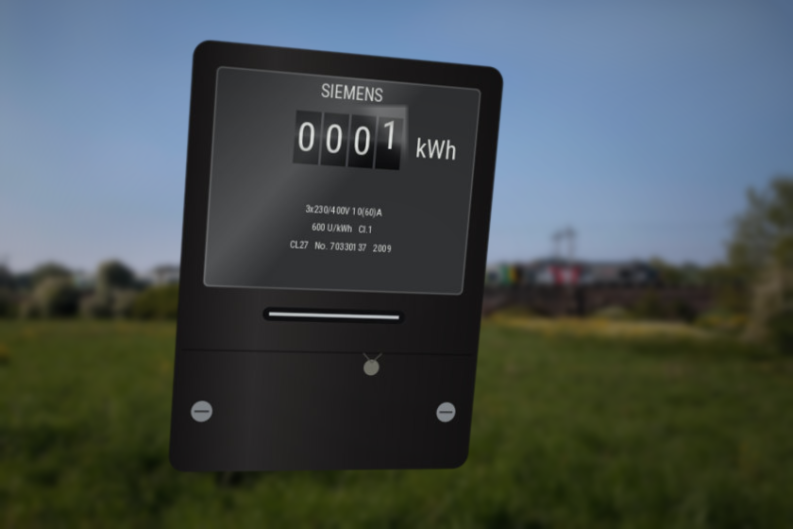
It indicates 1 kWh
